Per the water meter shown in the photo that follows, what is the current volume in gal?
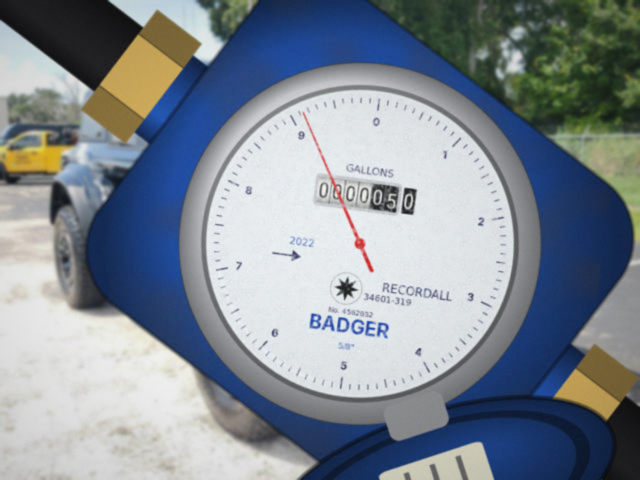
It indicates 49.1 gal
